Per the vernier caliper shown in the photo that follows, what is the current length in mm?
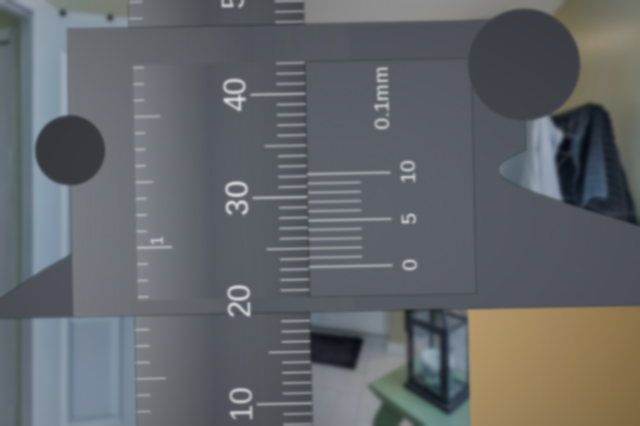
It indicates 23.2 mm
